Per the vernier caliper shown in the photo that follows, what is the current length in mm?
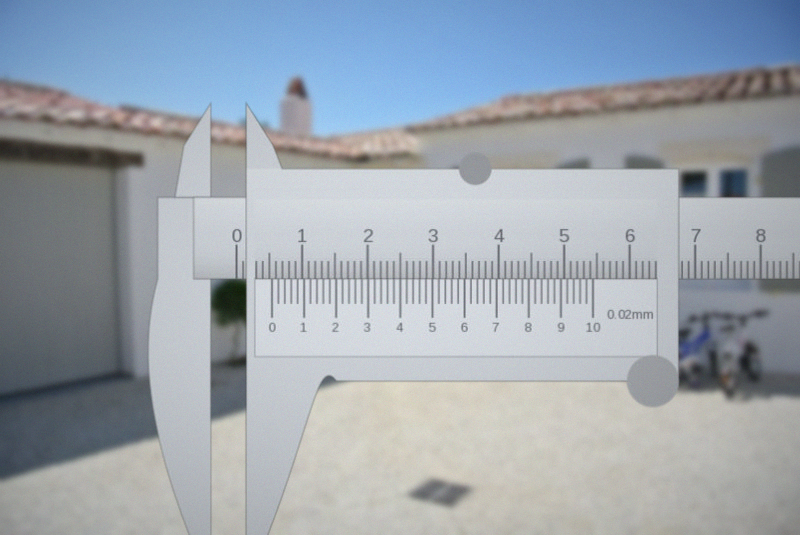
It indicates 5.4 mm
